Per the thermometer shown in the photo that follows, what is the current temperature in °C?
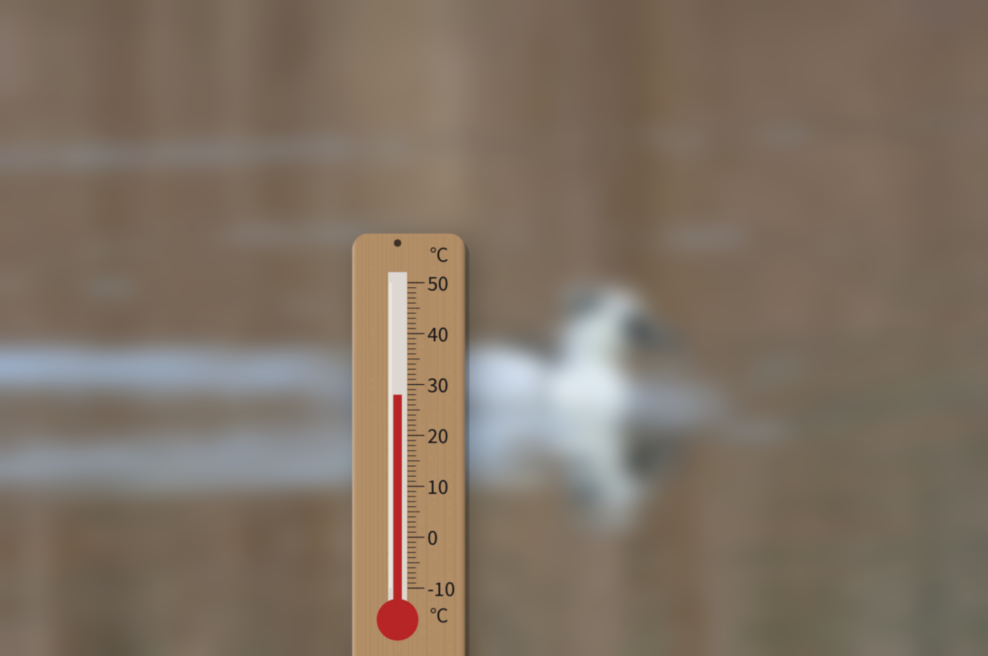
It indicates 28 °C
